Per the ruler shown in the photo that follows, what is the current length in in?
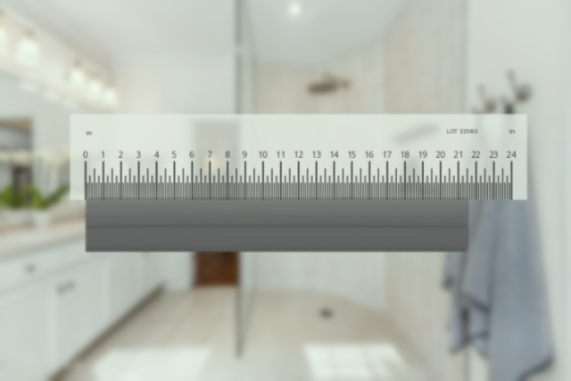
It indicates 21.5 in
